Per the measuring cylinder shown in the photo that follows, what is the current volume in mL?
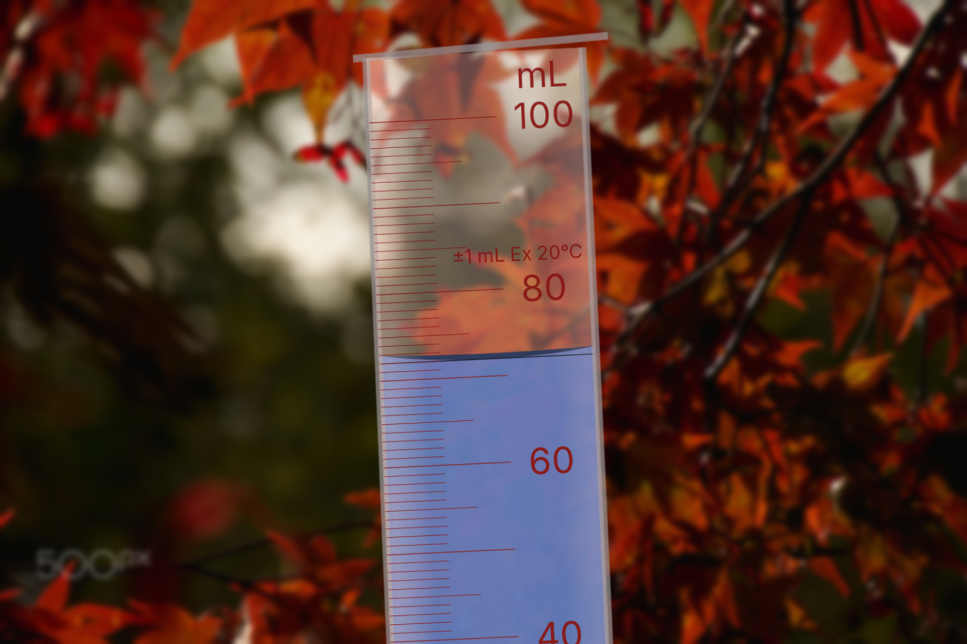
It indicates 72 mL
